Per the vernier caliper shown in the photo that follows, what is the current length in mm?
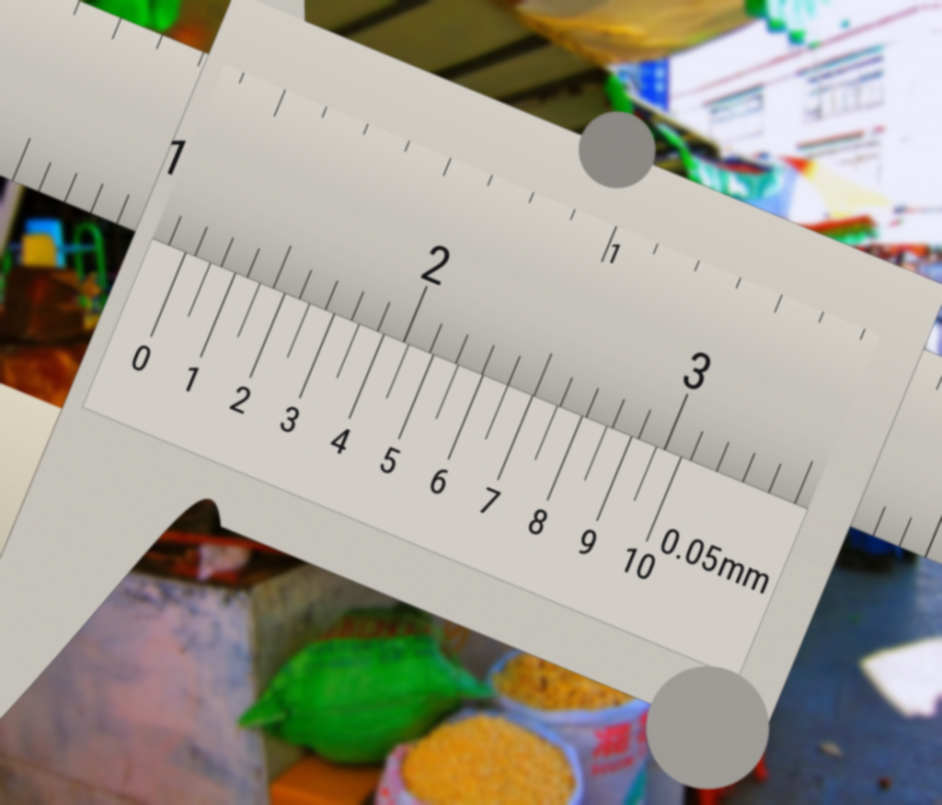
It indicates 11.65 mm
